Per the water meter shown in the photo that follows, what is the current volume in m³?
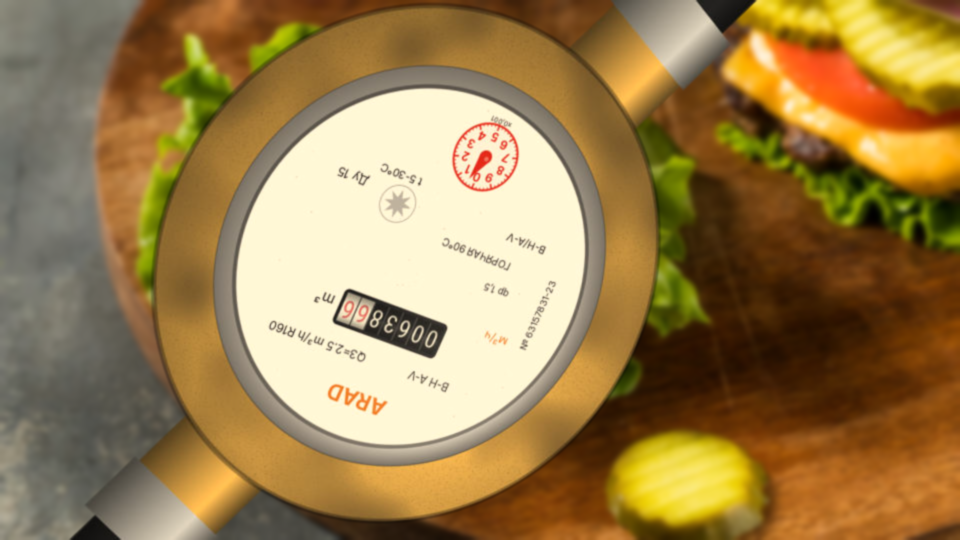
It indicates 638.660 m³
